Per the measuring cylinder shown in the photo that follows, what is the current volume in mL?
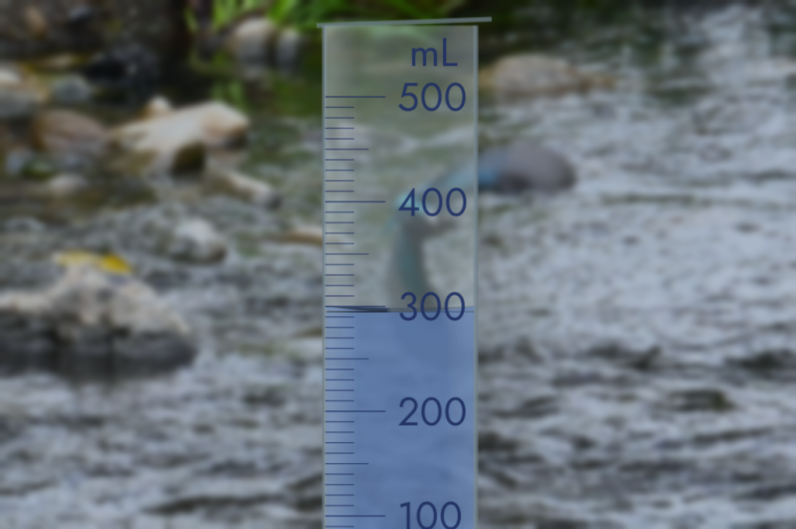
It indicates 295 mL
